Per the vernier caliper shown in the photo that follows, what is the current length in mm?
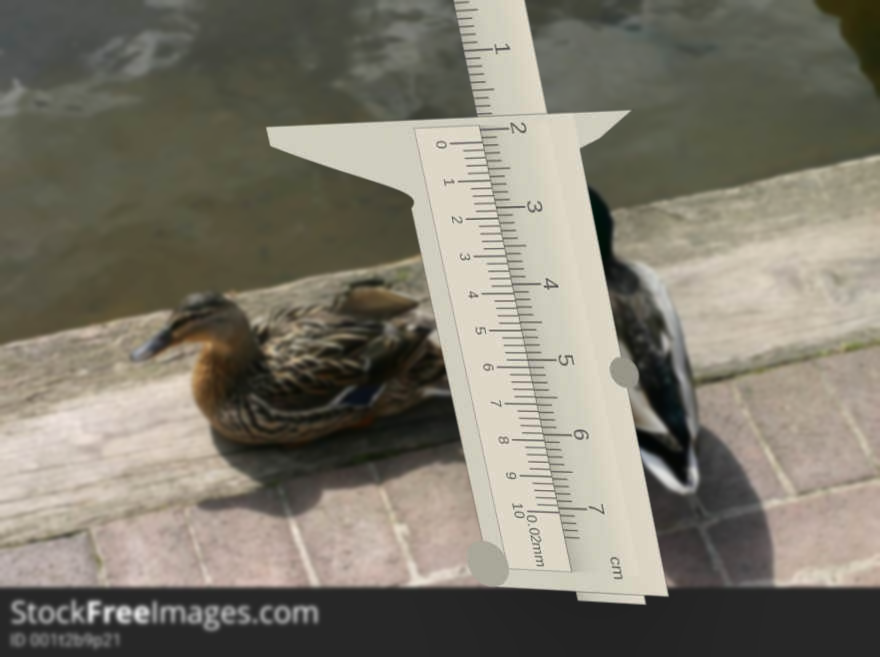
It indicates 21.6 mm
